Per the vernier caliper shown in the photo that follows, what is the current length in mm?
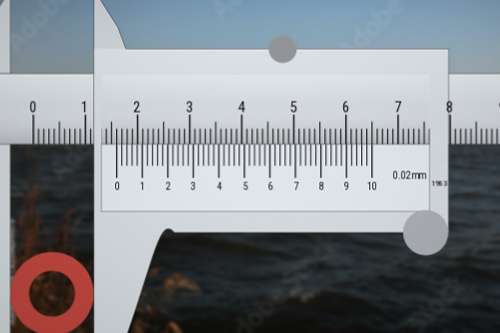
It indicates 16.0 mm
